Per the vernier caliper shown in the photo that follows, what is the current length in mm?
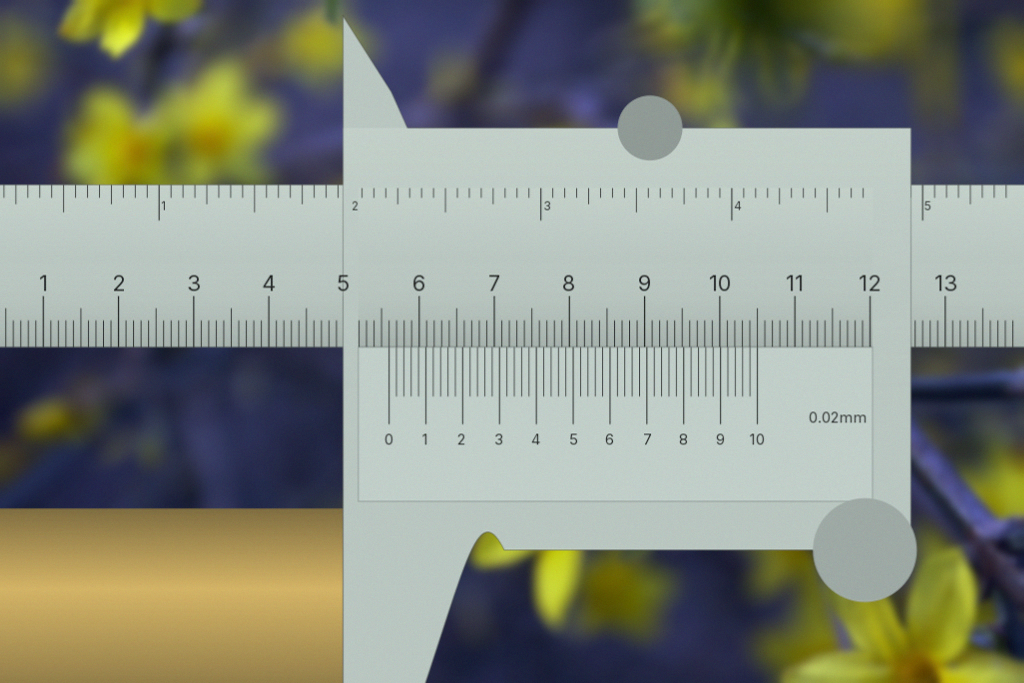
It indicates 56.0 mm
